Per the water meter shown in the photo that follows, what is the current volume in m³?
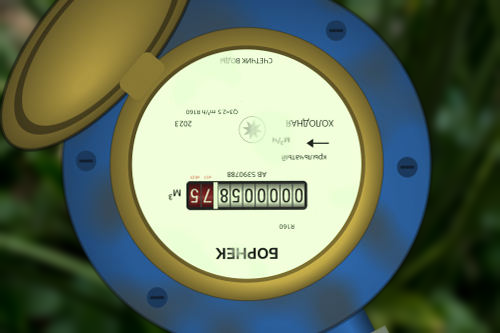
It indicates 58.75 m³
